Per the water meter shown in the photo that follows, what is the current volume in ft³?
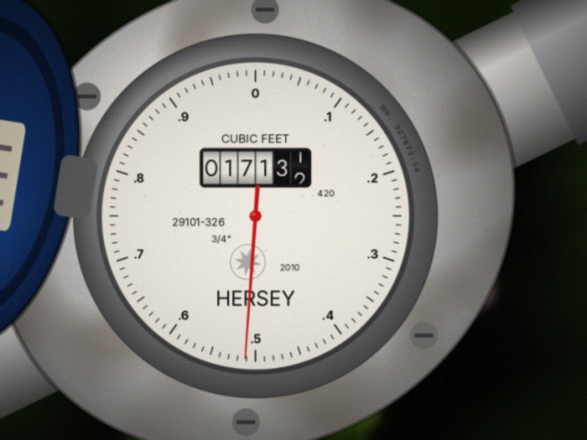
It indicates 17131.51 ft³
